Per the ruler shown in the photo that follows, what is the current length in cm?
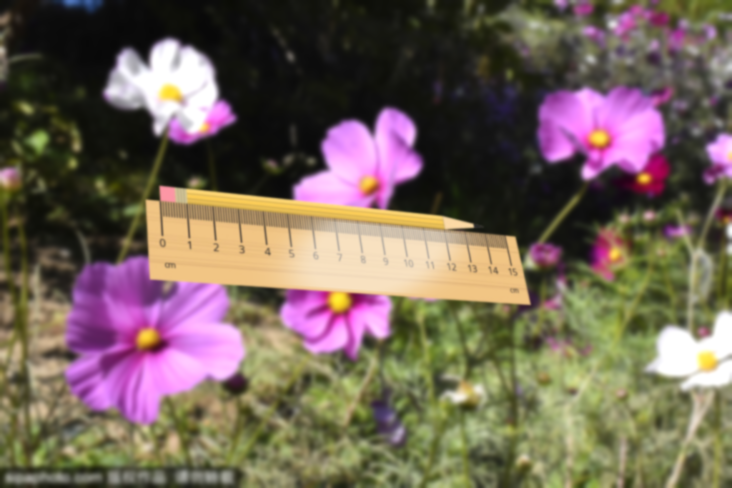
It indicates 14 cm
